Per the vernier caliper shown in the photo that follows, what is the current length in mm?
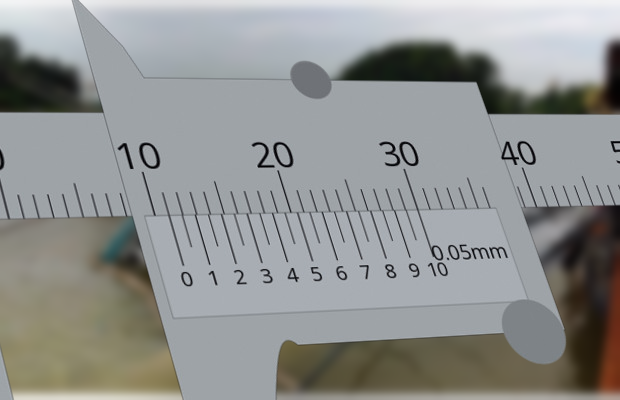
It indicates 11.0 mm
